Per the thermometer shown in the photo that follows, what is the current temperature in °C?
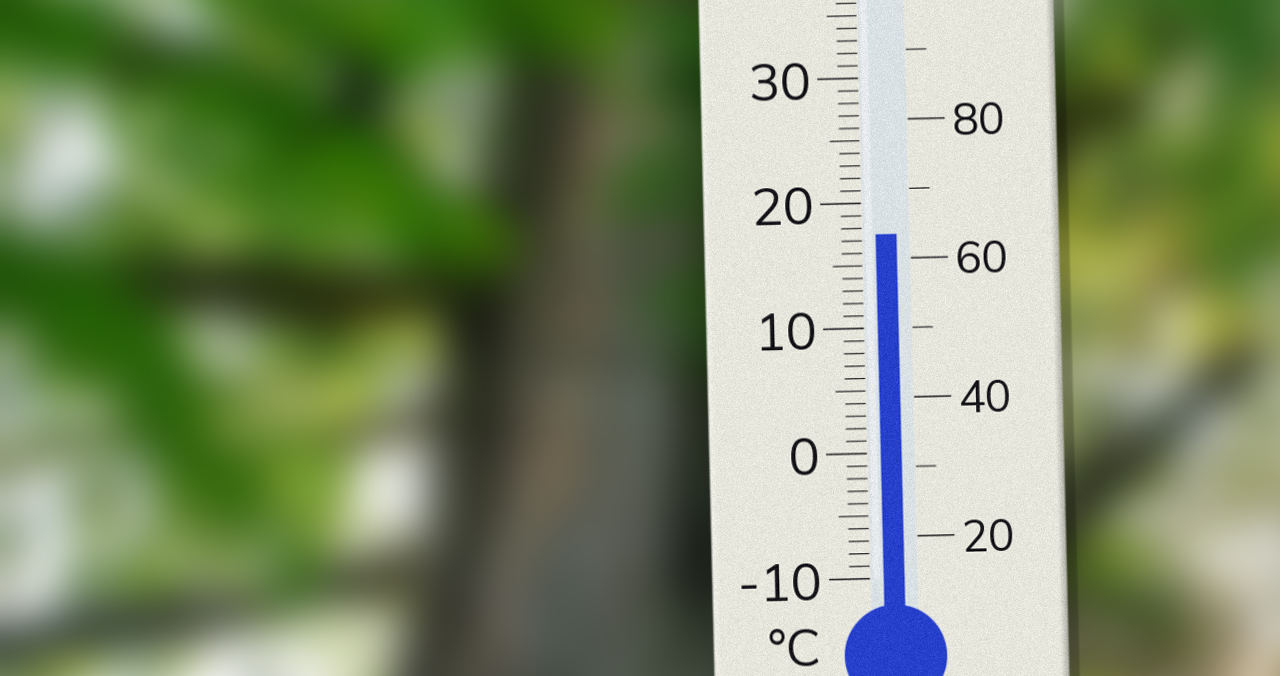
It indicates 17.5 °C
